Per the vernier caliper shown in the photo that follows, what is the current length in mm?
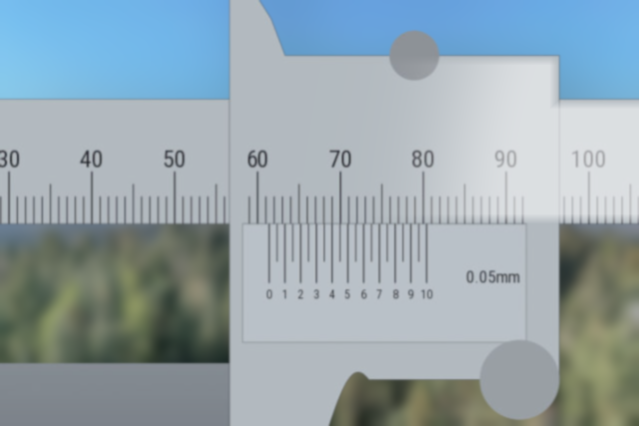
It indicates 61.4 mm
